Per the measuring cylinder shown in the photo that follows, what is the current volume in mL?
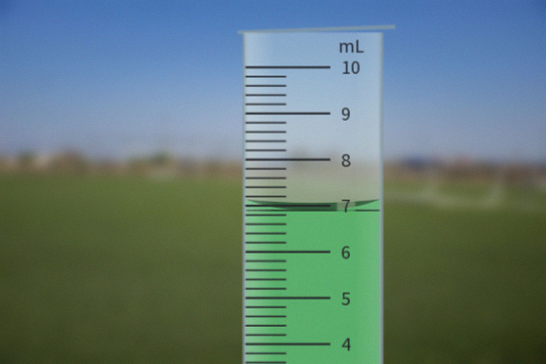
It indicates 6.9 mL
